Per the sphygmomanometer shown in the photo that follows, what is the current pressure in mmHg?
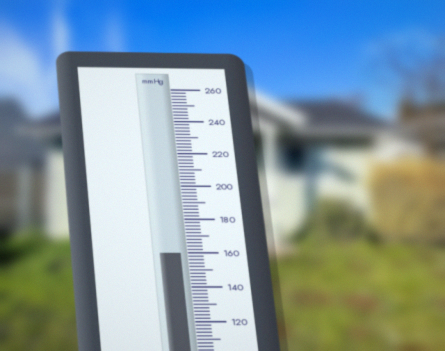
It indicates 160 mmHg
